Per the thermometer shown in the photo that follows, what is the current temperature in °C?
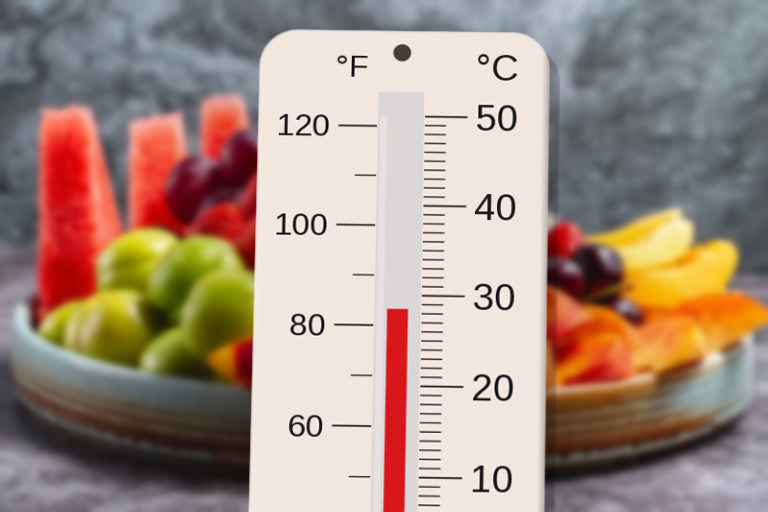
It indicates 28.5 °C
